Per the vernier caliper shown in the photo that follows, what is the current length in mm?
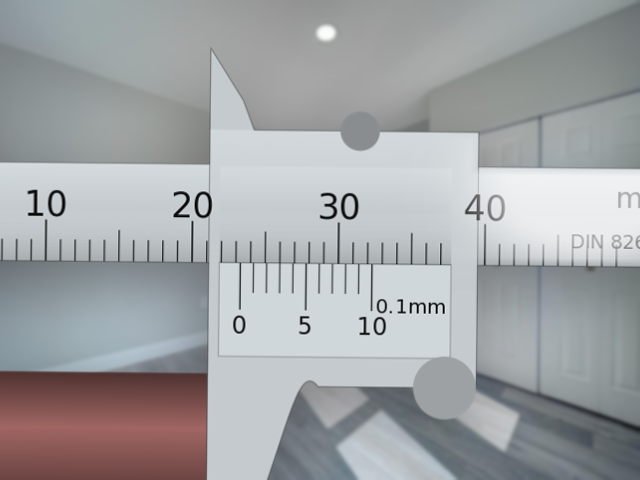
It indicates 23.3 mm
